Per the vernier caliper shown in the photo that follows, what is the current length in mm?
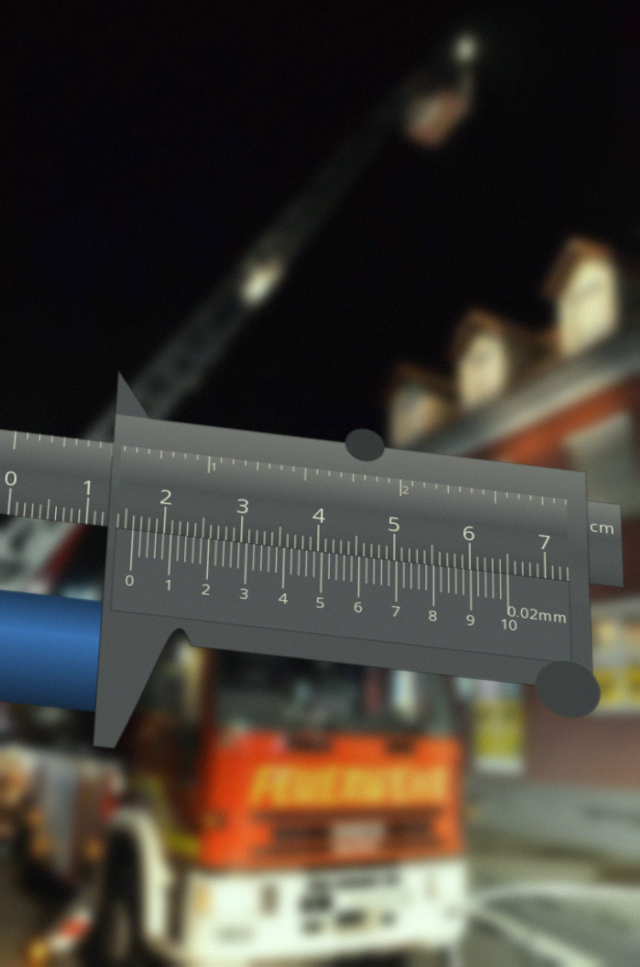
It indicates 16.0 mm
